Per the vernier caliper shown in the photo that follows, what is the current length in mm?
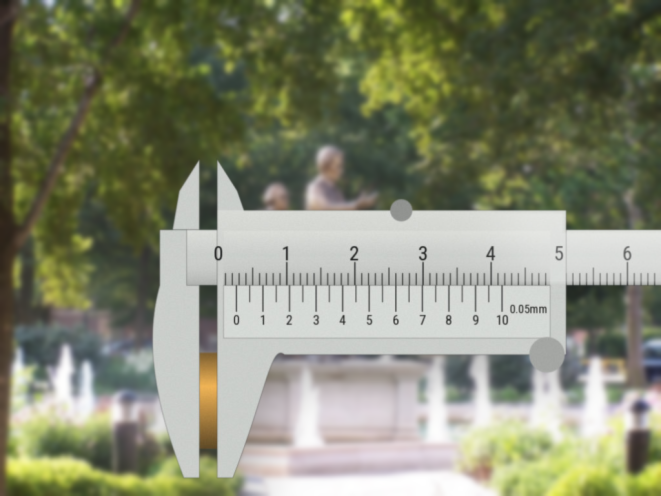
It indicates 2.6 mm
